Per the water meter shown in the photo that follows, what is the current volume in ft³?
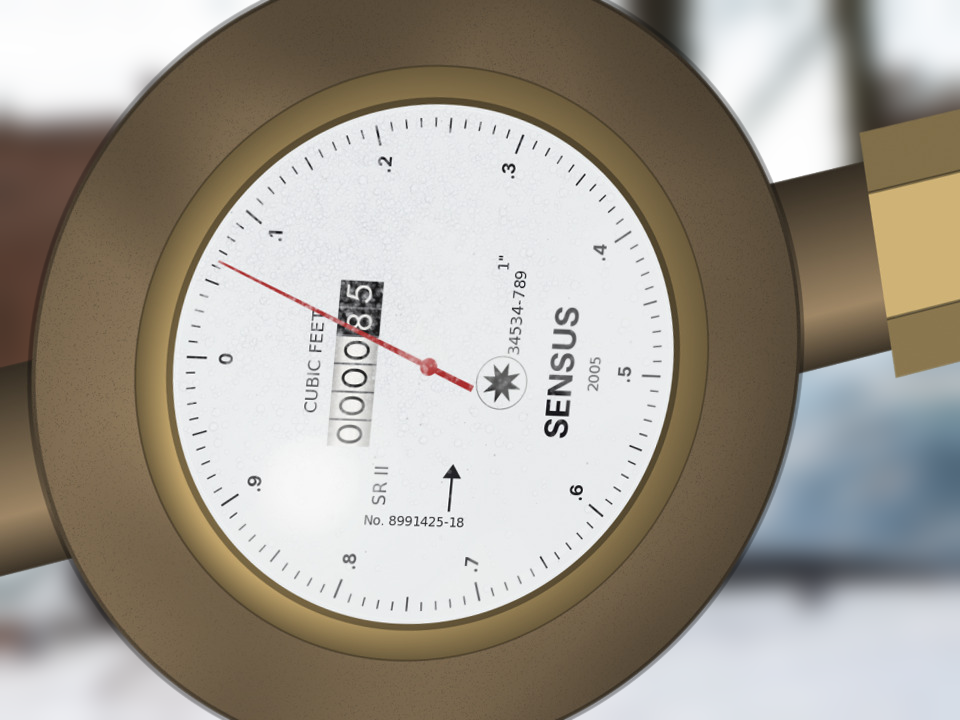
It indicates 85.06 ft³
